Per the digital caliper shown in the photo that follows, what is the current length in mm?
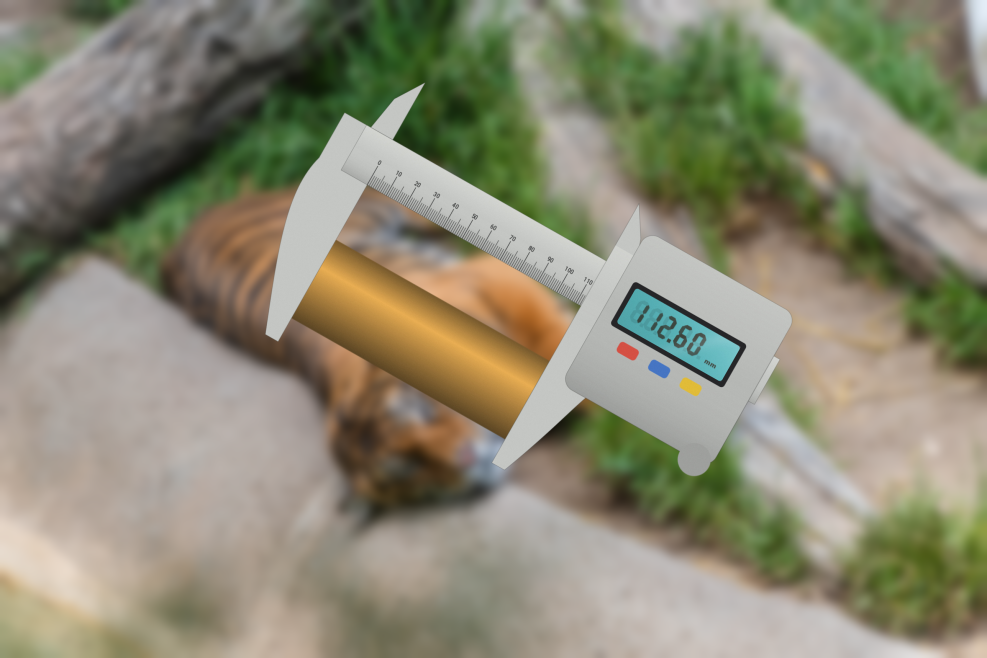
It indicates 112.60 mm
